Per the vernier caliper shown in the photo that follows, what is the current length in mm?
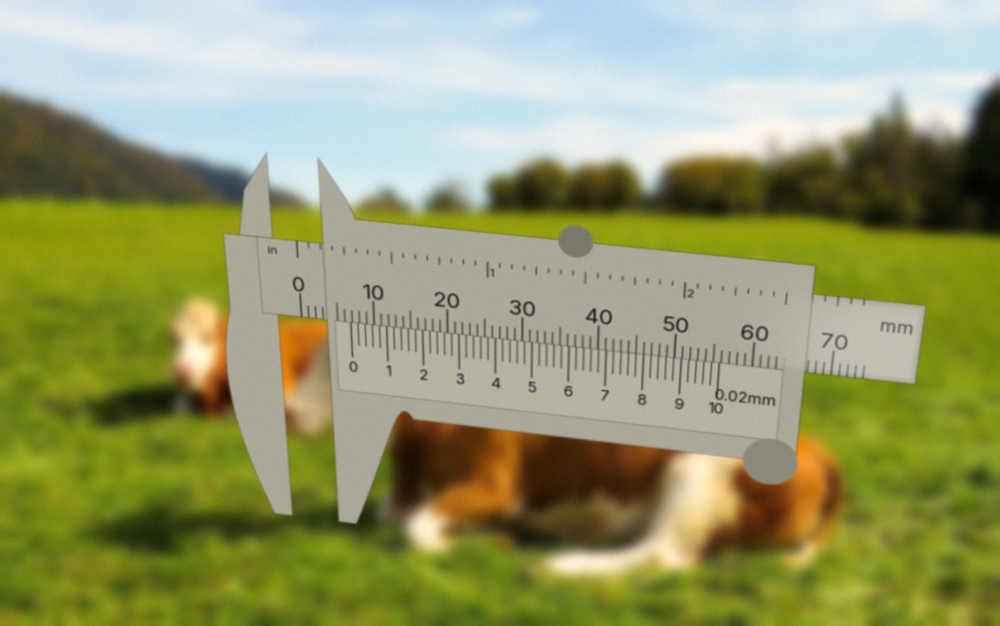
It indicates 6.8 mm
